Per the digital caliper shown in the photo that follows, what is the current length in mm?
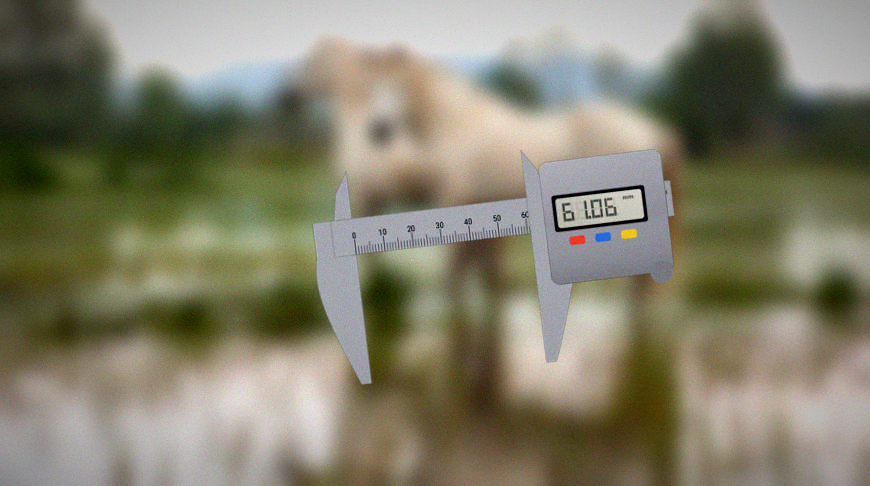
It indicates 61.06 mm
